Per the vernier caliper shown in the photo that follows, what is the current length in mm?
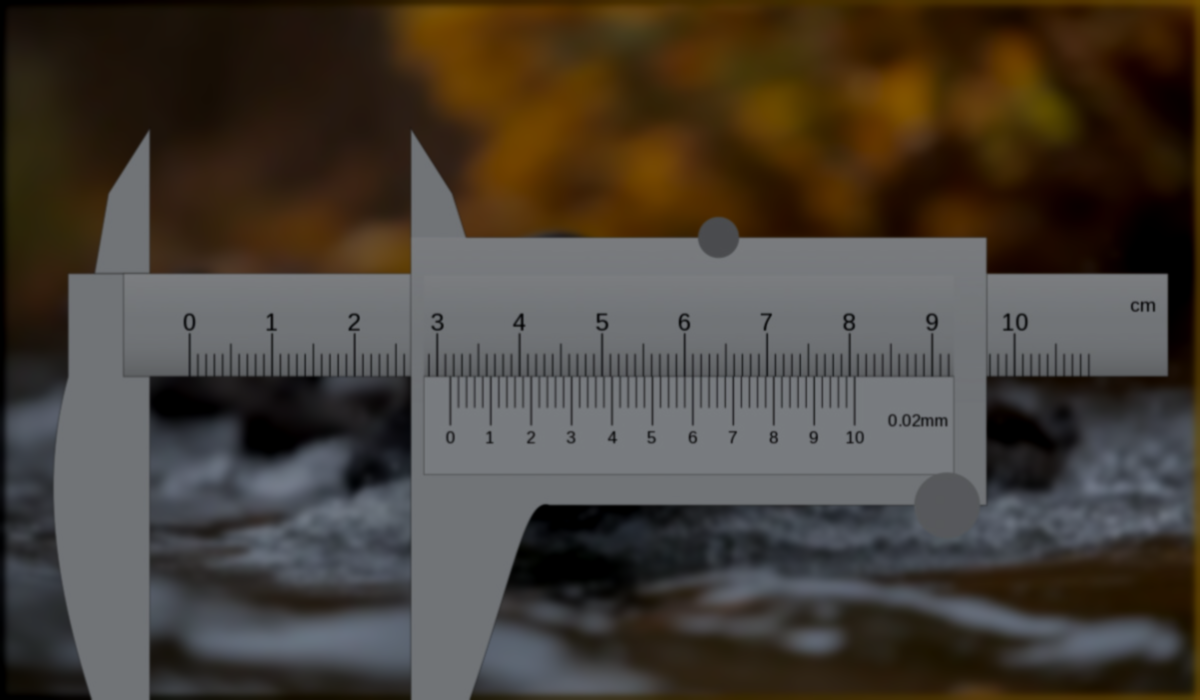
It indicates 31.6 mm
